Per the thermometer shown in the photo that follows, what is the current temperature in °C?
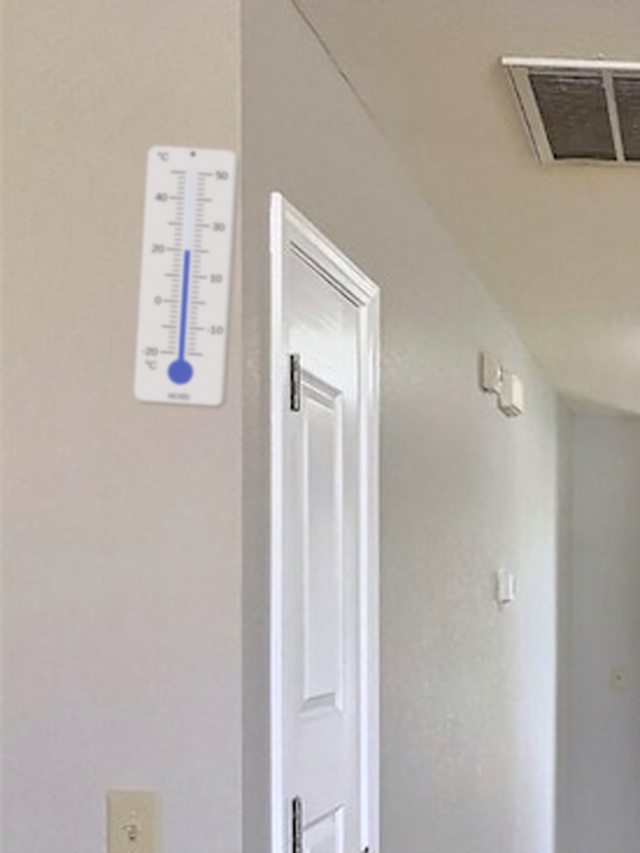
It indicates 20 °C
